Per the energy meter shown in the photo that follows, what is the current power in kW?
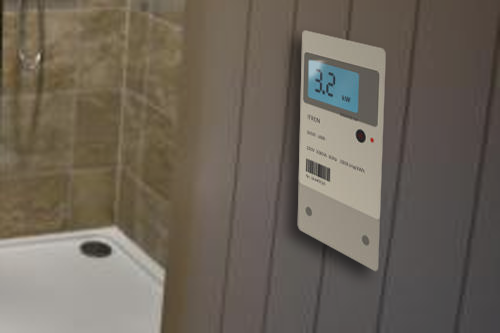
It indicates 3.2 kW
